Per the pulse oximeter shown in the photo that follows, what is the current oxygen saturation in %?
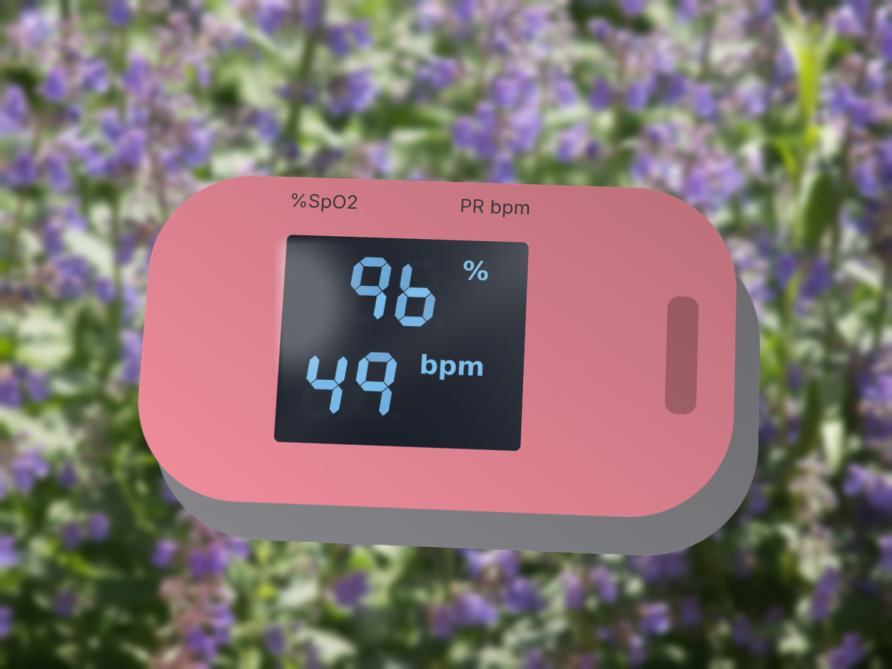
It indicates 96 %
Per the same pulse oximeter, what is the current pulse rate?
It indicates 49 bpm
